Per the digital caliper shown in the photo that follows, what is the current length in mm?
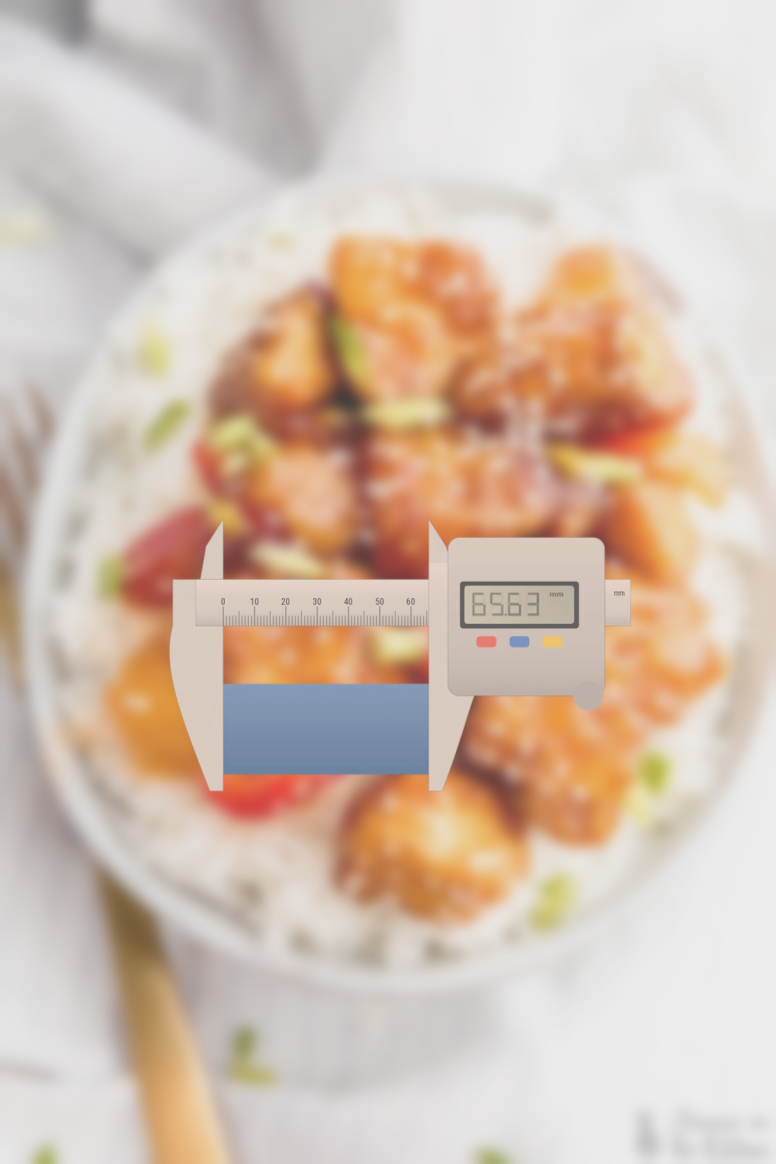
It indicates 65.63 mm
